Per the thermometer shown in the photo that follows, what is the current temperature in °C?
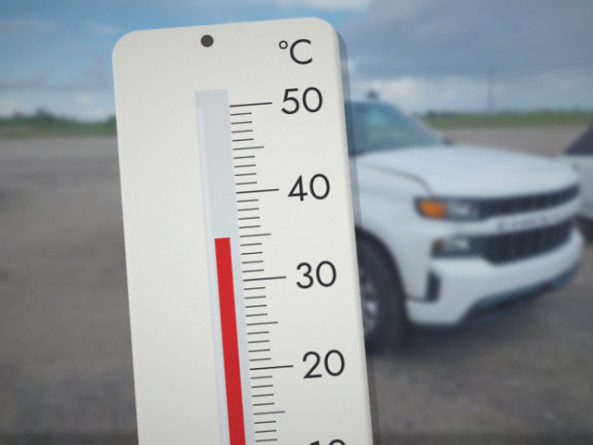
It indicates 35 °C
